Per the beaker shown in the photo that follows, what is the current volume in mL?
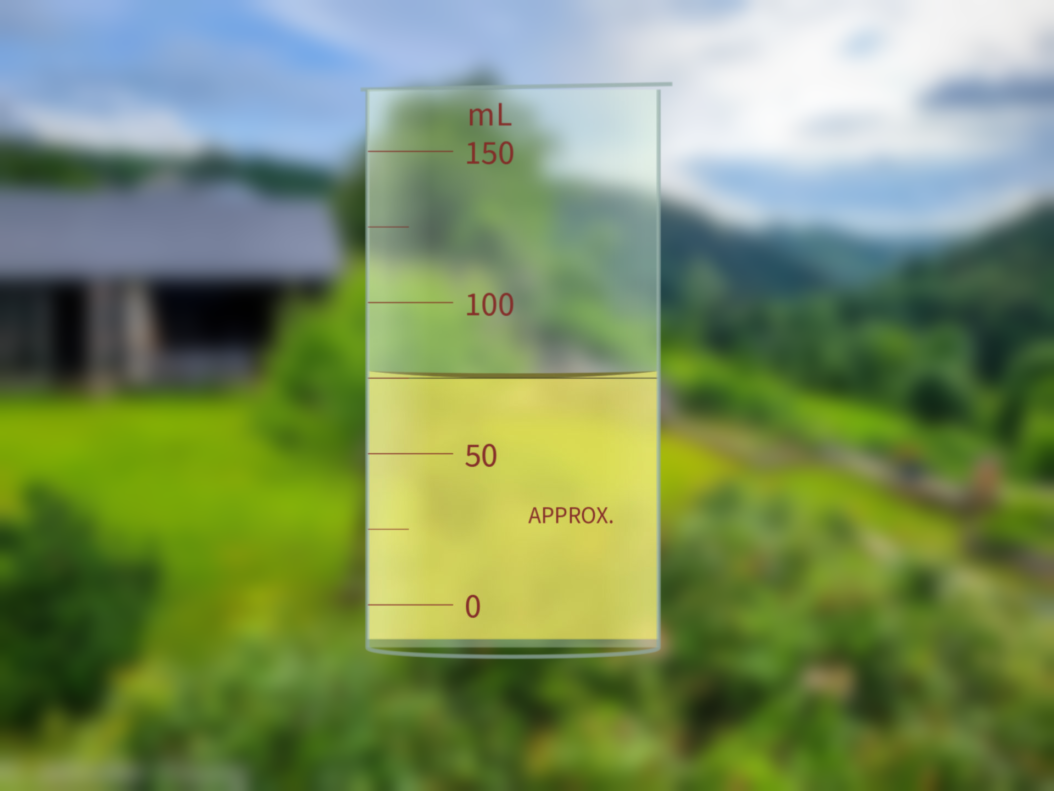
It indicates 75 mL
